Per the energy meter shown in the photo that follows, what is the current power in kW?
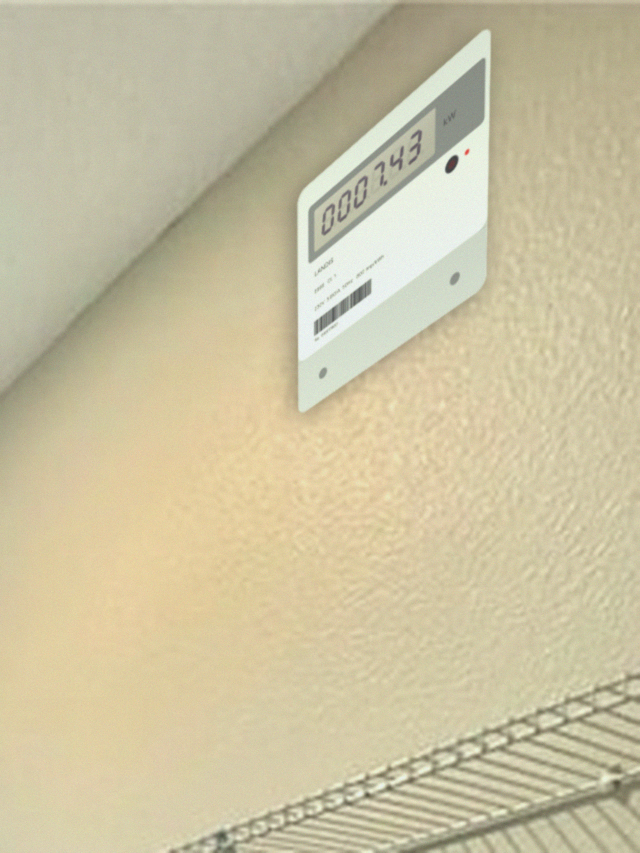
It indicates 7.43 kW
